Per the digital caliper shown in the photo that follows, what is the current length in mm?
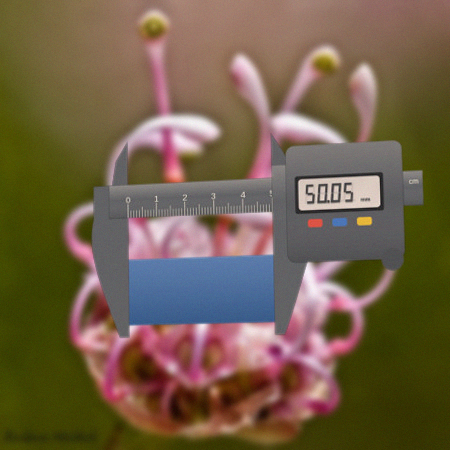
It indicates 50.05 mm
